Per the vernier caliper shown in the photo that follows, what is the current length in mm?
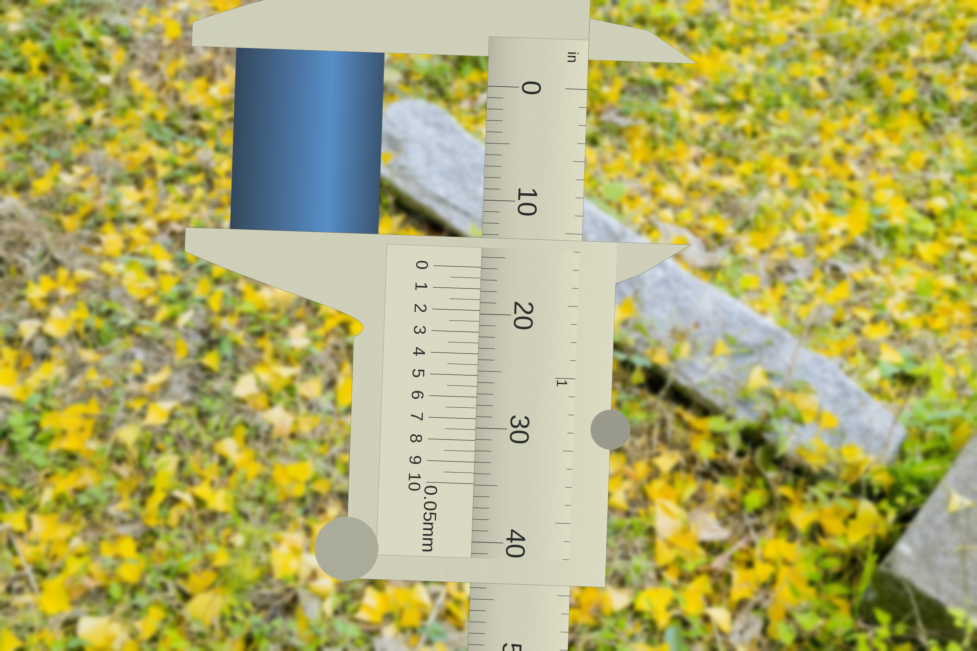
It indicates 15.9 mm
